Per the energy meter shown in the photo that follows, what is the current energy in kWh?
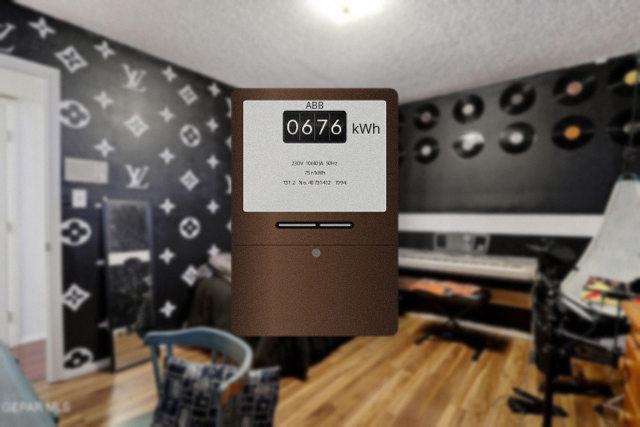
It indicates 676 kWh
